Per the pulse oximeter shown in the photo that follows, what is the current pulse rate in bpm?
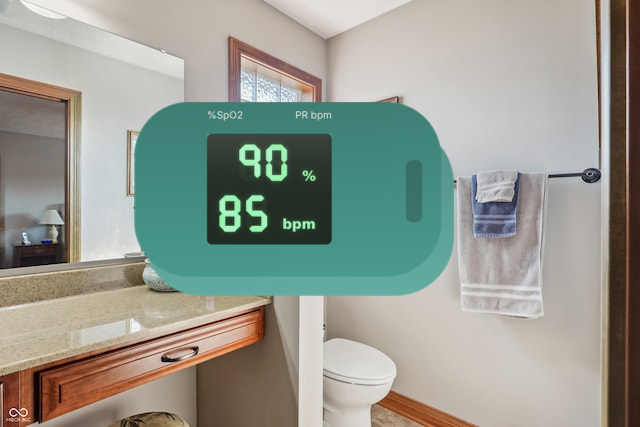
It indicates 85 bpm
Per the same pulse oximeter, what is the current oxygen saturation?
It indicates 90 %
